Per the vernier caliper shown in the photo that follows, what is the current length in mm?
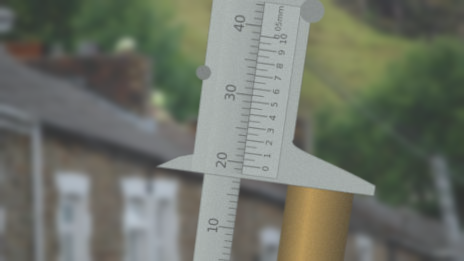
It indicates 19.6 mm
